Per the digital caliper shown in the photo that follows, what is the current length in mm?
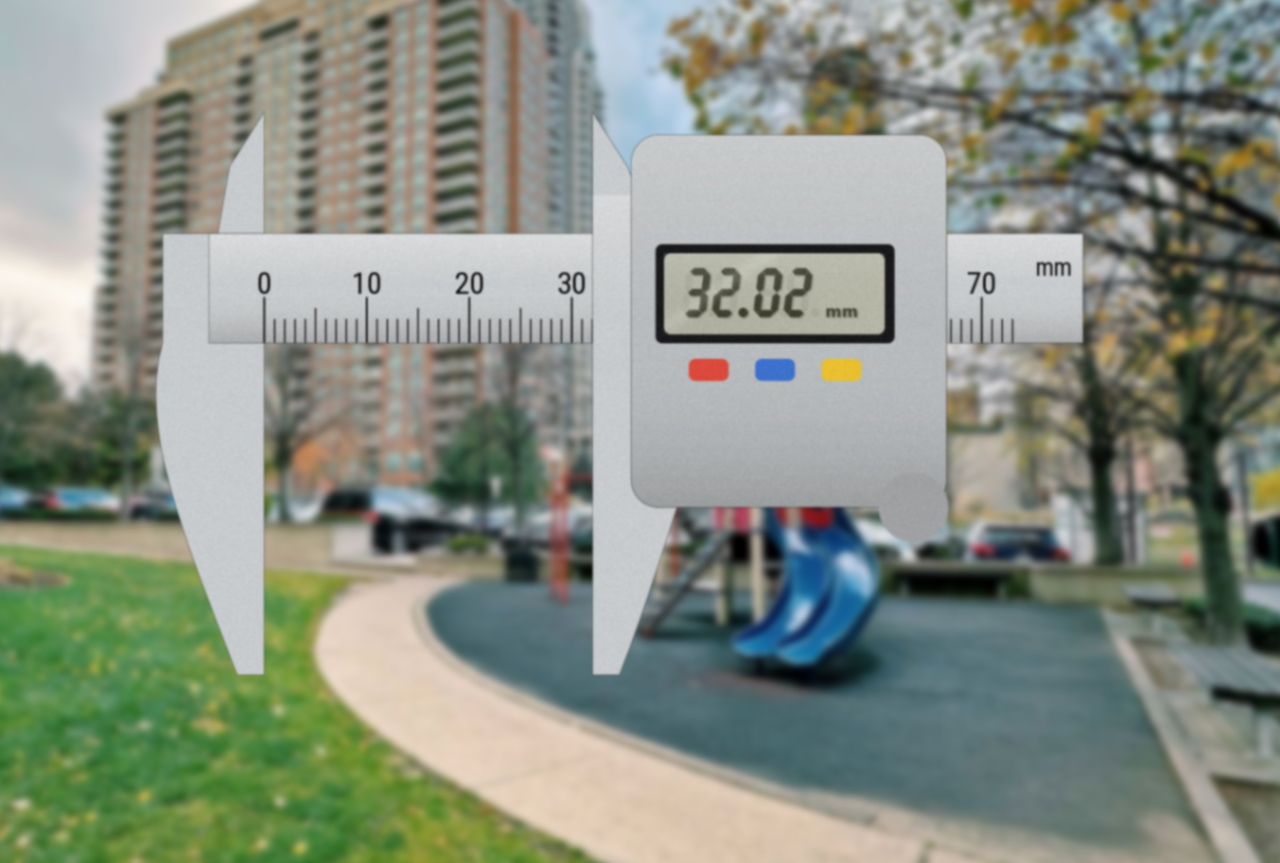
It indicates 32.02 mm
